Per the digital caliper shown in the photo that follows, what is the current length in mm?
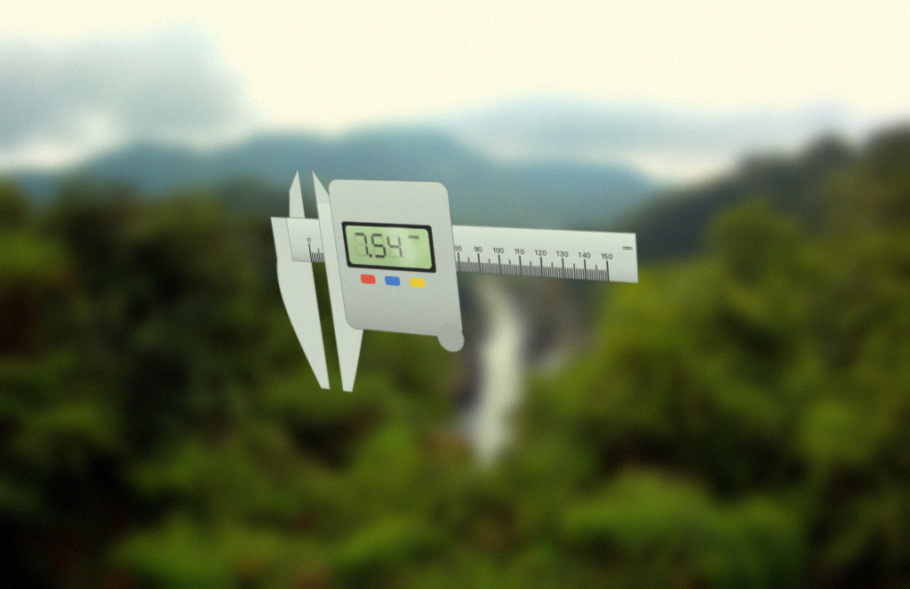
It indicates 7.54 mm
